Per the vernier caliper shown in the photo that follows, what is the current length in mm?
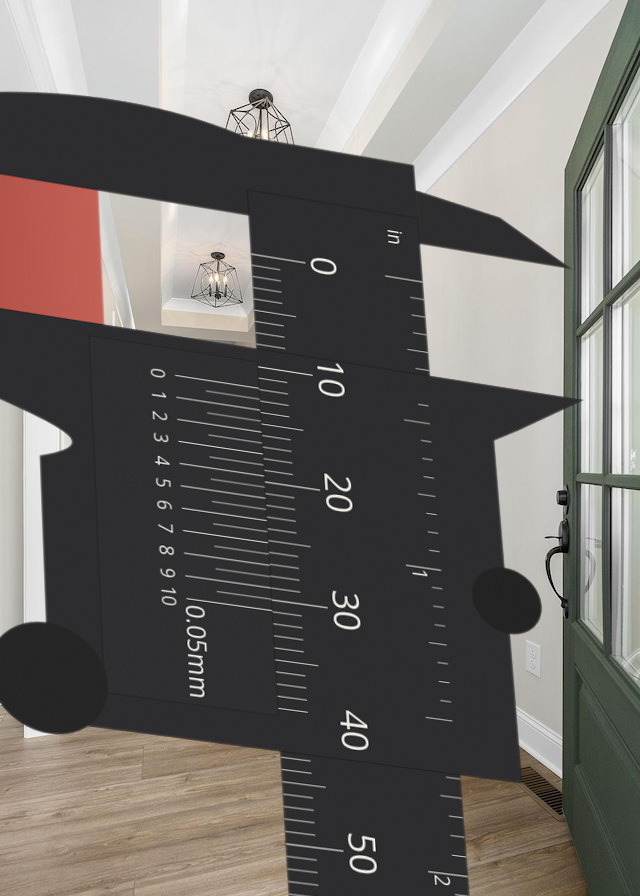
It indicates 11.9 mm
